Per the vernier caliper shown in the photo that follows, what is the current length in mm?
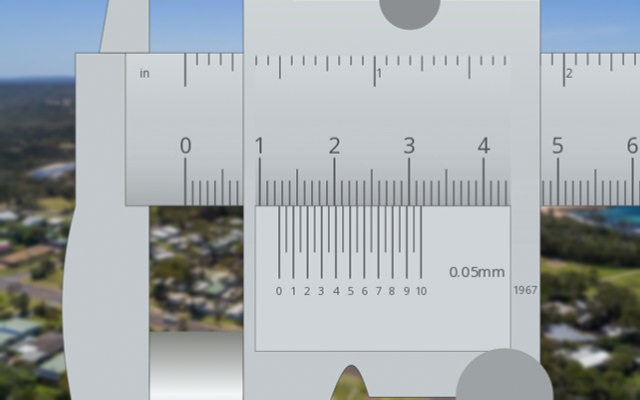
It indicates 12.6 mm
